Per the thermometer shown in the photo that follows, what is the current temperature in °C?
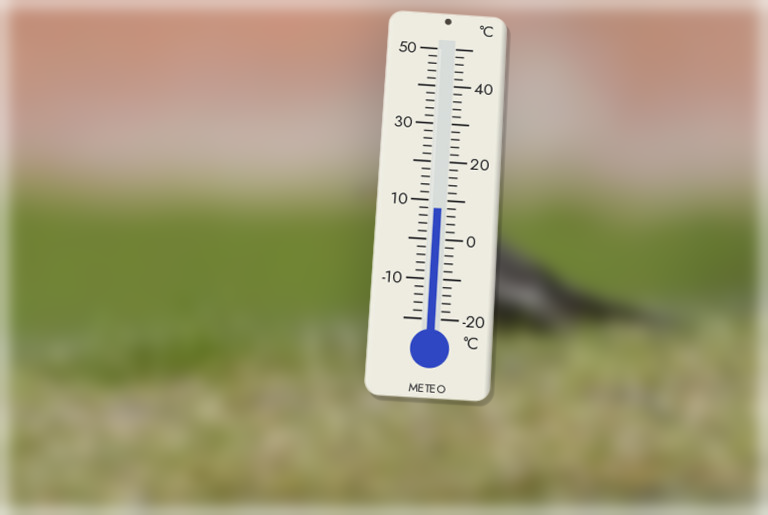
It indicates 8 °C
